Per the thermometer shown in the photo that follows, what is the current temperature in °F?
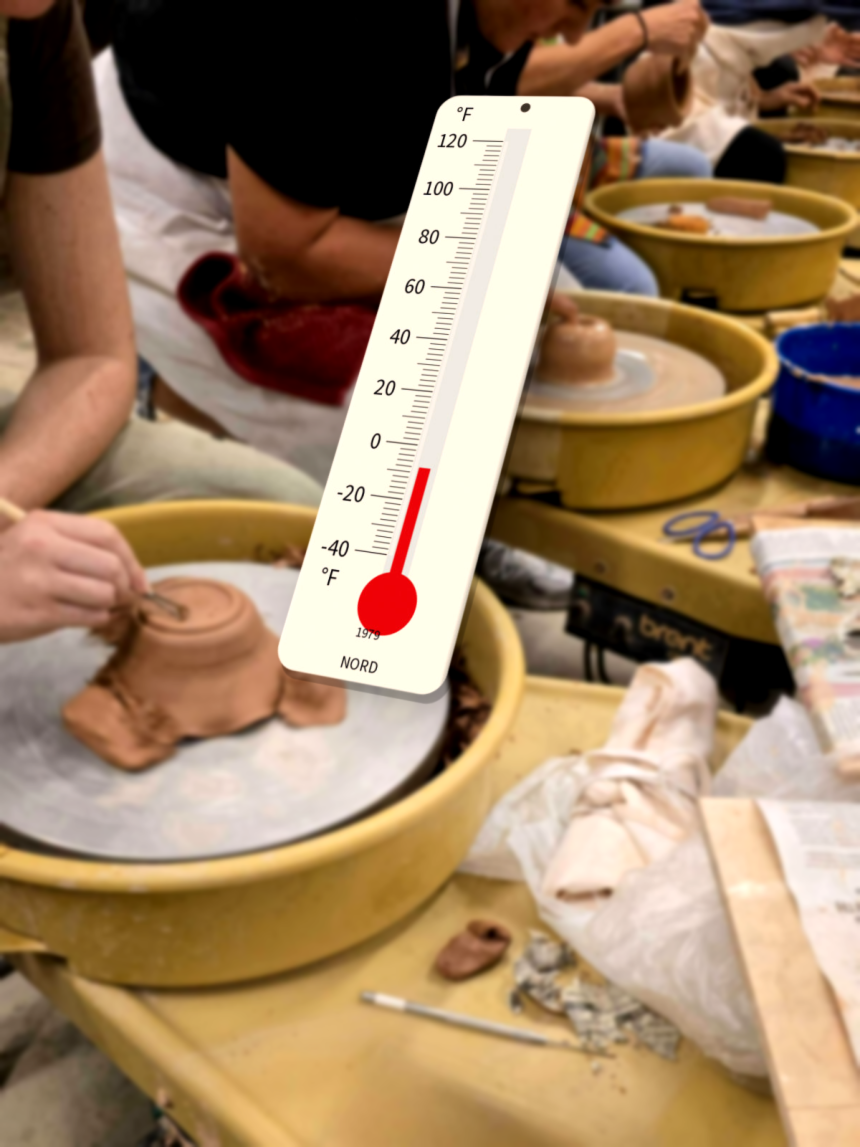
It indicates -8 °F
